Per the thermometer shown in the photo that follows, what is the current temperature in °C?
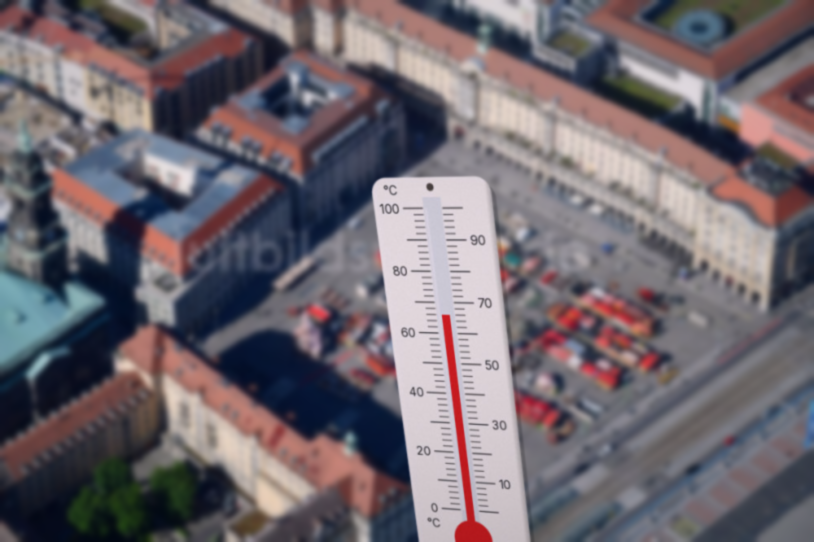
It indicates 66 °C
